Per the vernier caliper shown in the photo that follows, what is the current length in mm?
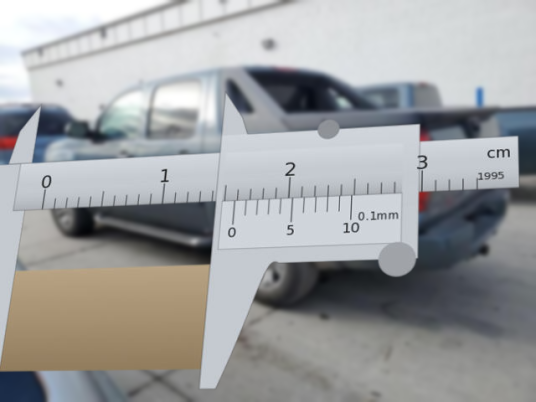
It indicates 15.8 mm
